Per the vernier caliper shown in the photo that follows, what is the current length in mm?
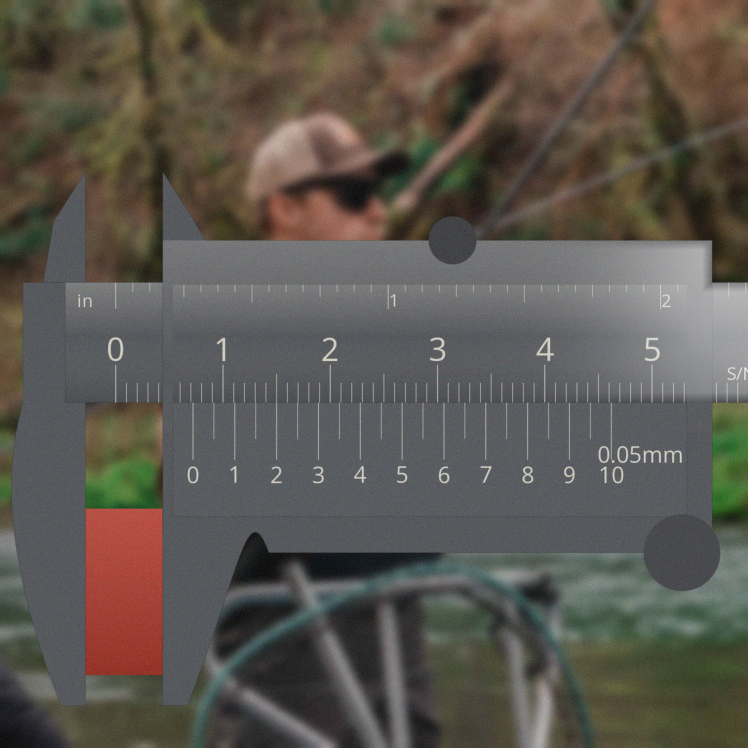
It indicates 7.2 mm
